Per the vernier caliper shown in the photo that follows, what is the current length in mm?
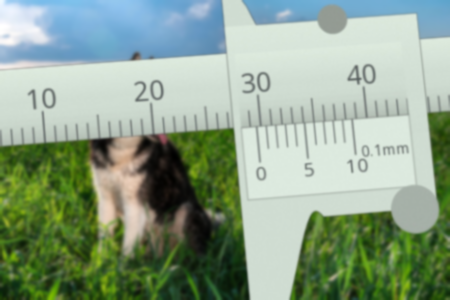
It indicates 29.6 mm
